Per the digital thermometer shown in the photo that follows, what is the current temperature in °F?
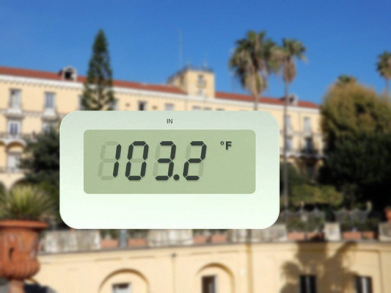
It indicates 103.2 °F
